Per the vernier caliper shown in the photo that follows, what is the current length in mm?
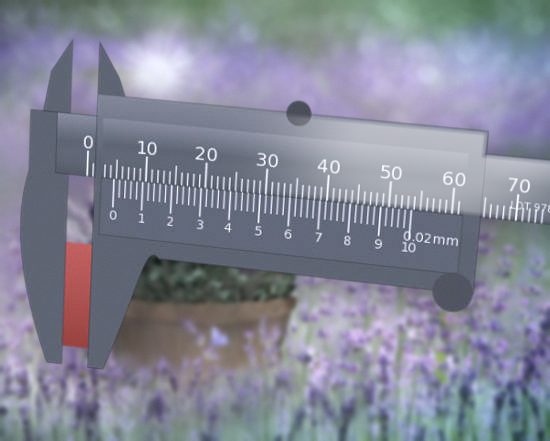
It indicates 4.6 mm
